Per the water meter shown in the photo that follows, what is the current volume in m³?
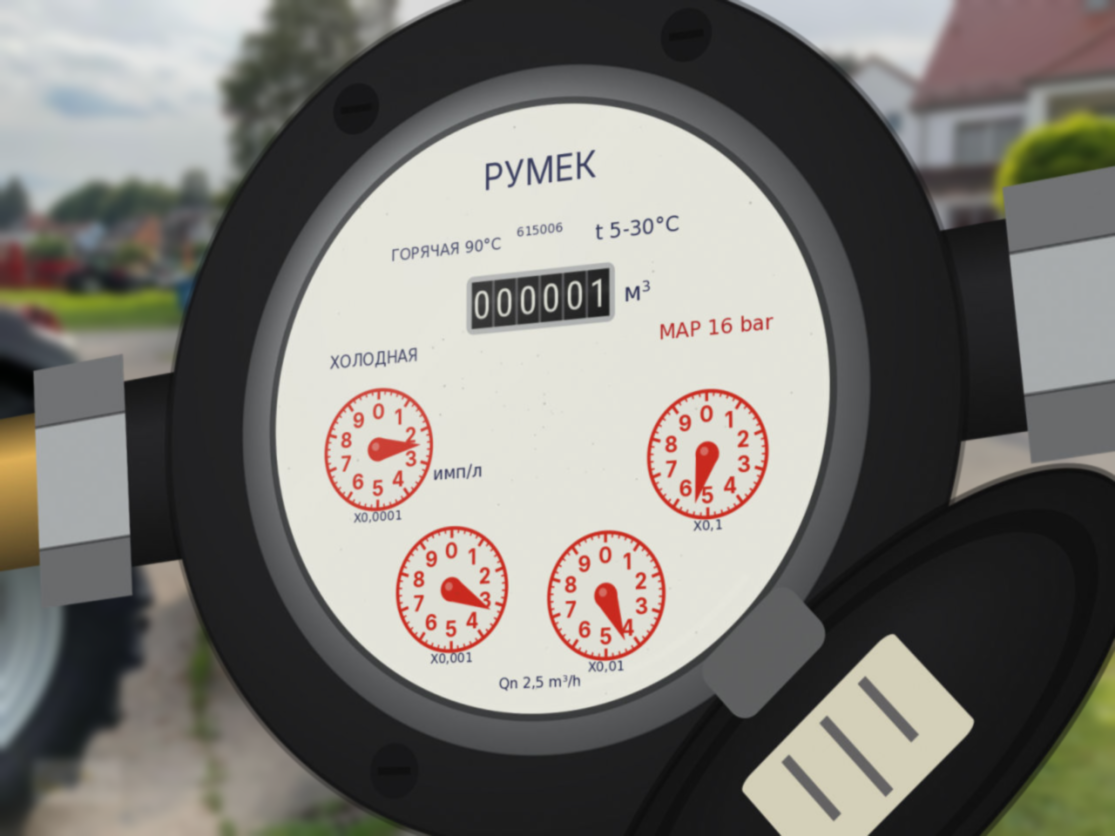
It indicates 1.5432 m³
